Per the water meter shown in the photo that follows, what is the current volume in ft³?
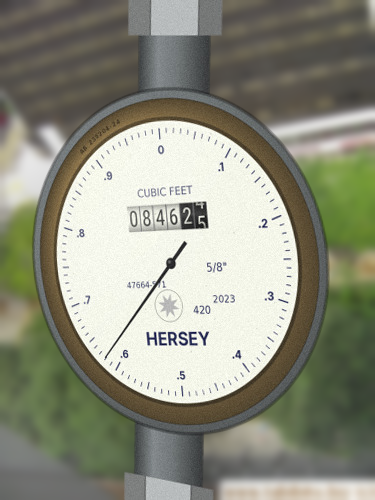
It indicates 84624.62 ft³
